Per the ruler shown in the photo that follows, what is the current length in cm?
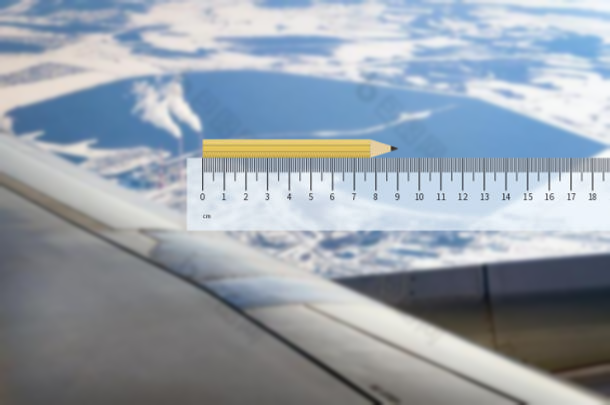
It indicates 9 cm
